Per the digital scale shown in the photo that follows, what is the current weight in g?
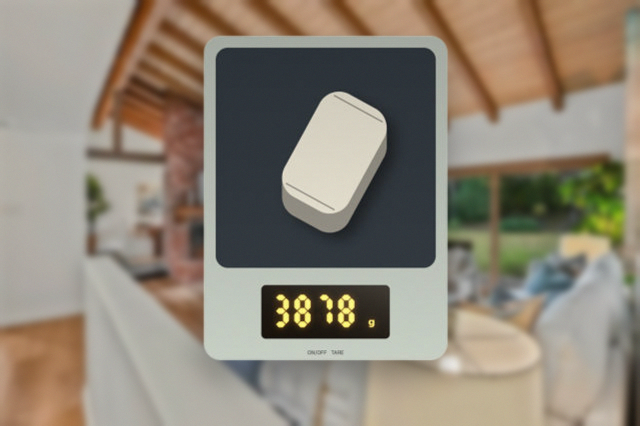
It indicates 3878 g
